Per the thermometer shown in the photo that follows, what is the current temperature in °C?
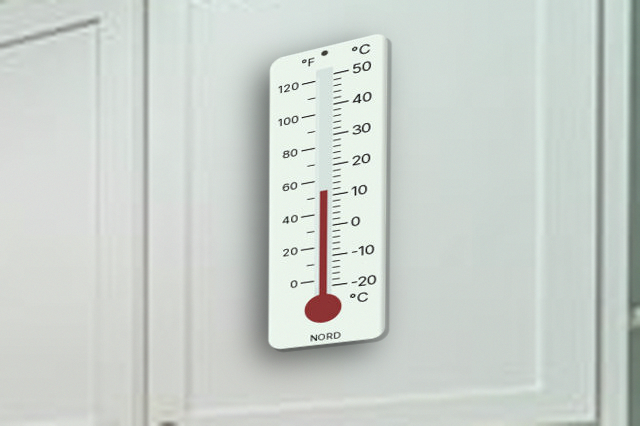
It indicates 12 °C
